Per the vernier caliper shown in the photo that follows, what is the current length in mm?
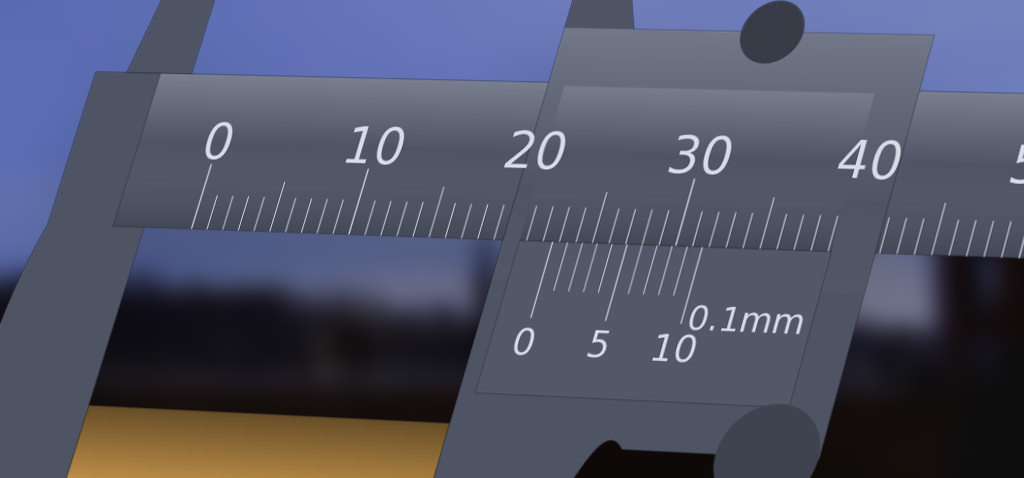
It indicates 22.6 mm
